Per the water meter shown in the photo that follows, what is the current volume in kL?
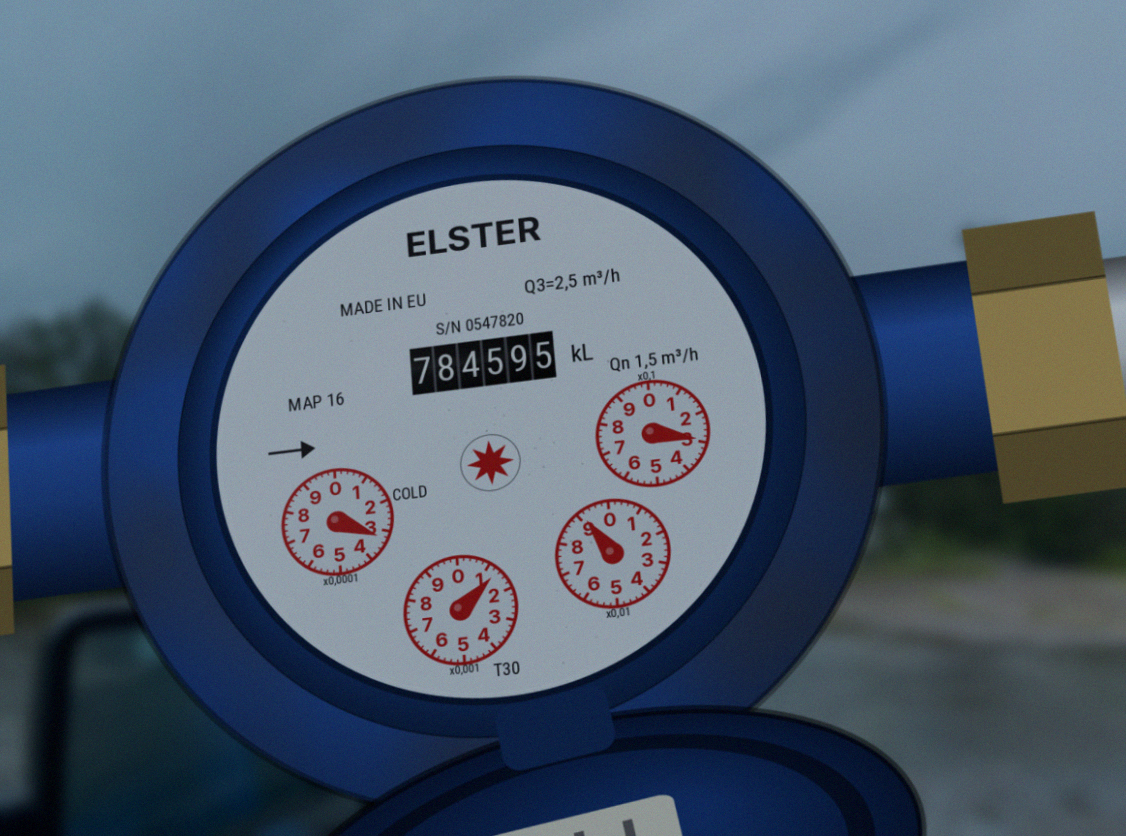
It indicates 784595.2913 kL
